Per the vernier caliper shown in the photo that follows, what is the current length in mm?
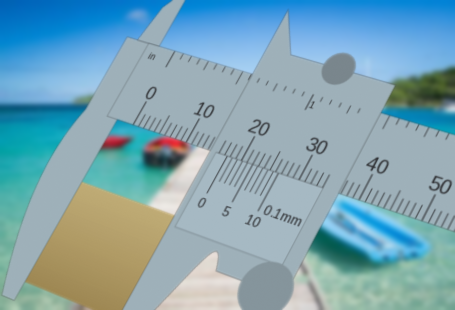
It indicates 17.5 mm
